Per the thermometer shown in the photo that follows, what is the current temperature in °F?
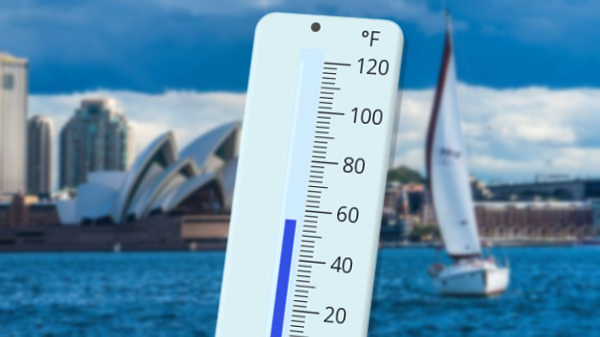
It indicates 56 °F
